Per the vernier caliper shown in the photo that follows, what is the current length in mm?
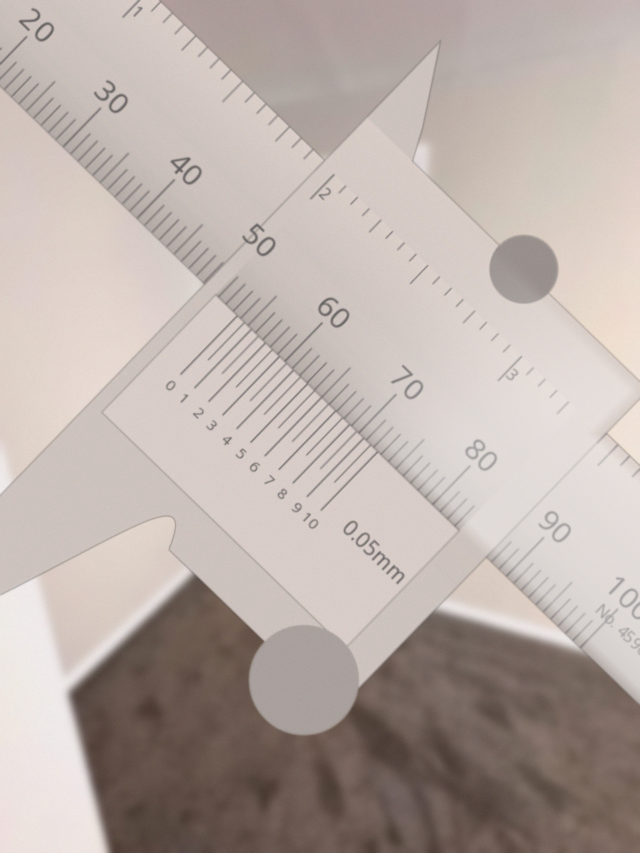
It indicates 53.6 mm
